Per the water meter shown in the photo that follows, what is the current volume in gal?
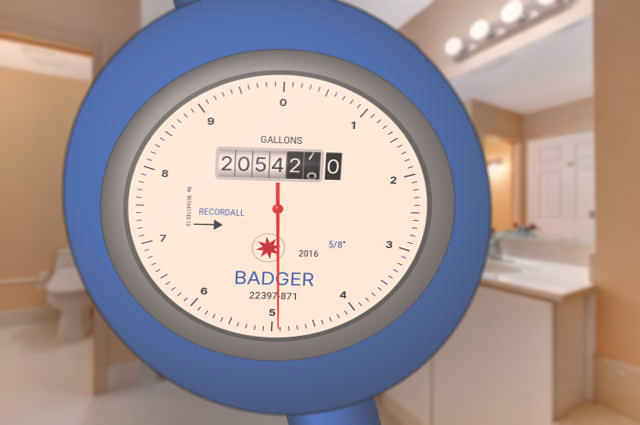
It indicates 2054274.9 gal
